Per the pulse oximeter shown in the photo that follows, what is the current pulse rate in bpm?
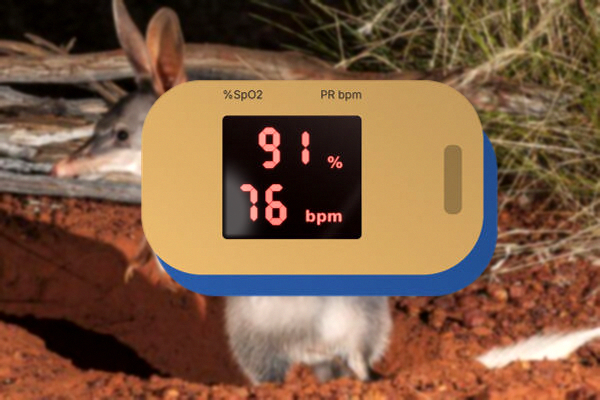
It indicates 76 bpm
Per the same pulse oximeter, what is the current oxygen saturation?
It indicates 91 %
